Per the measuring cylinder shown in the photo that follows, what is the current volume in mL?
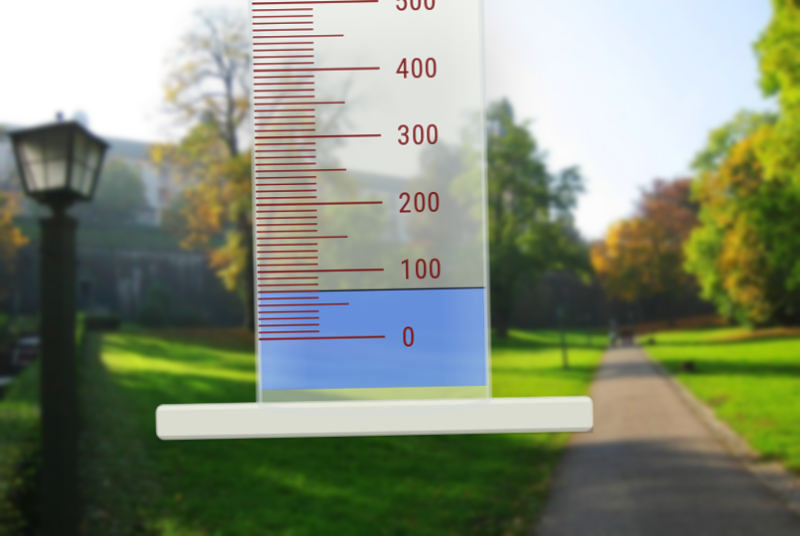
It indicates 70 mL
